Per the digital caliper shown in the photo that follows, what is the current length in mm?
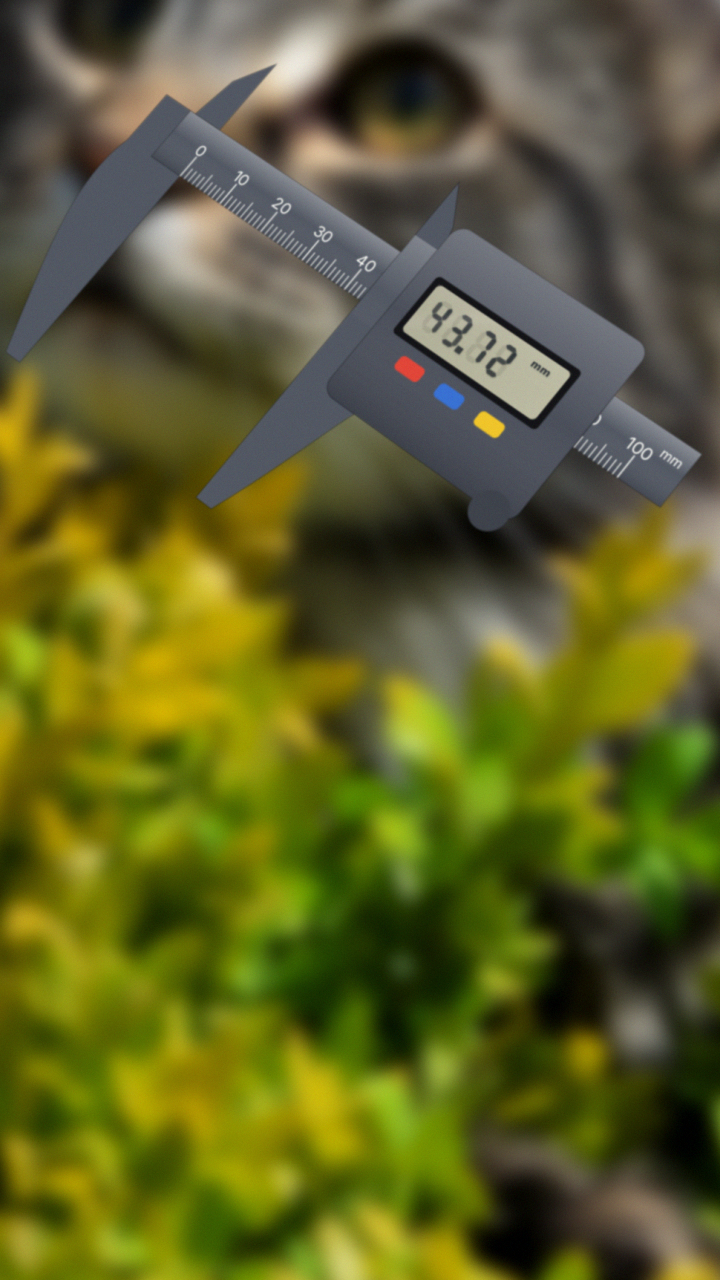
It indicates 43.72 mm
